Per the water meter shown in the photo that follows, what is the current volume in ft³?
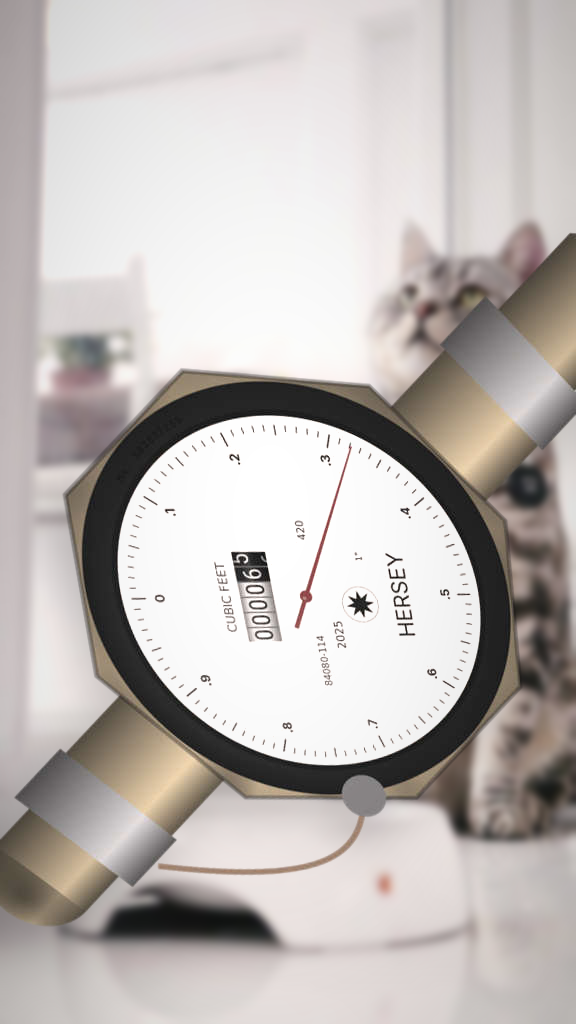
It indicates 65.32 ft³
